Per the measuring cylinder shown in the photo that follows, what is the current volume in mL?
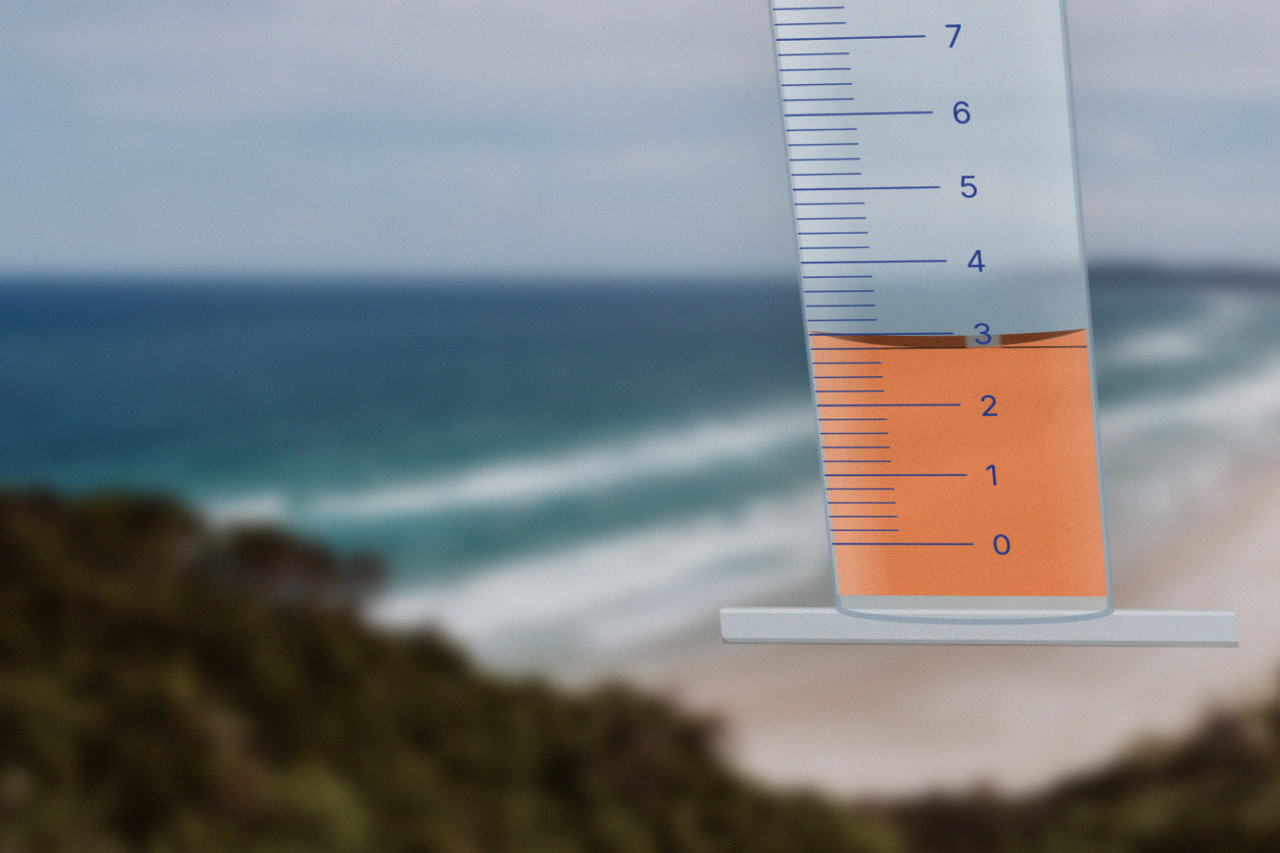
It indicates 2.8 mL
